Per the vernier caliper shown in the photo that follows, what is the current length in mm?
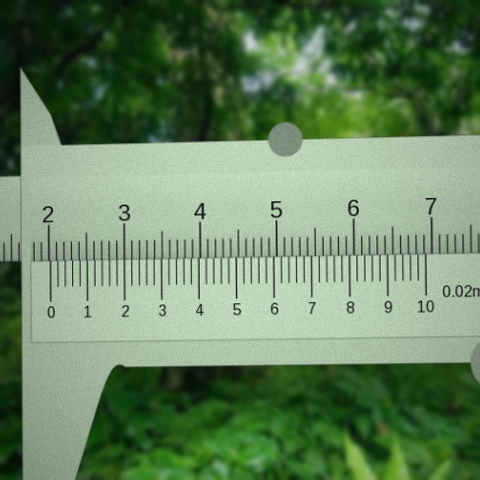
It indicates 20.2 mm
